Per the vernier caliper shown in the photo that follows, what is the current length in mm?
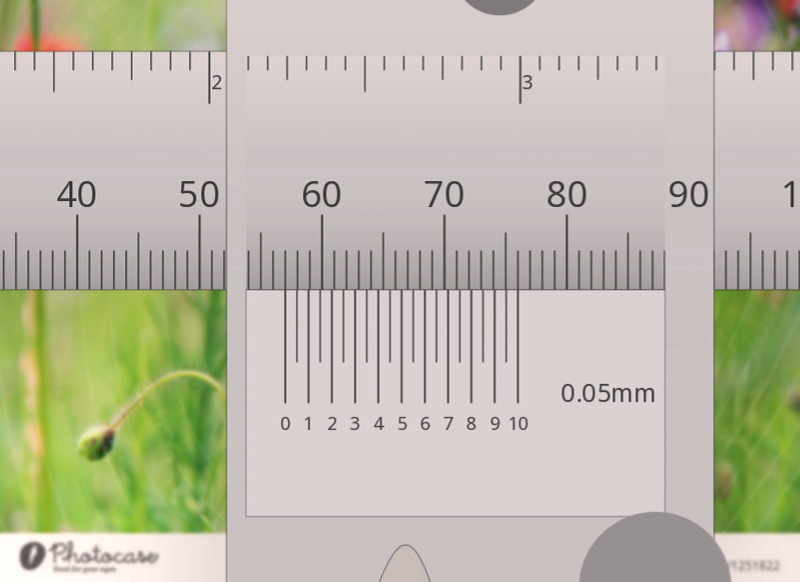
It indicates 57.0 mm
